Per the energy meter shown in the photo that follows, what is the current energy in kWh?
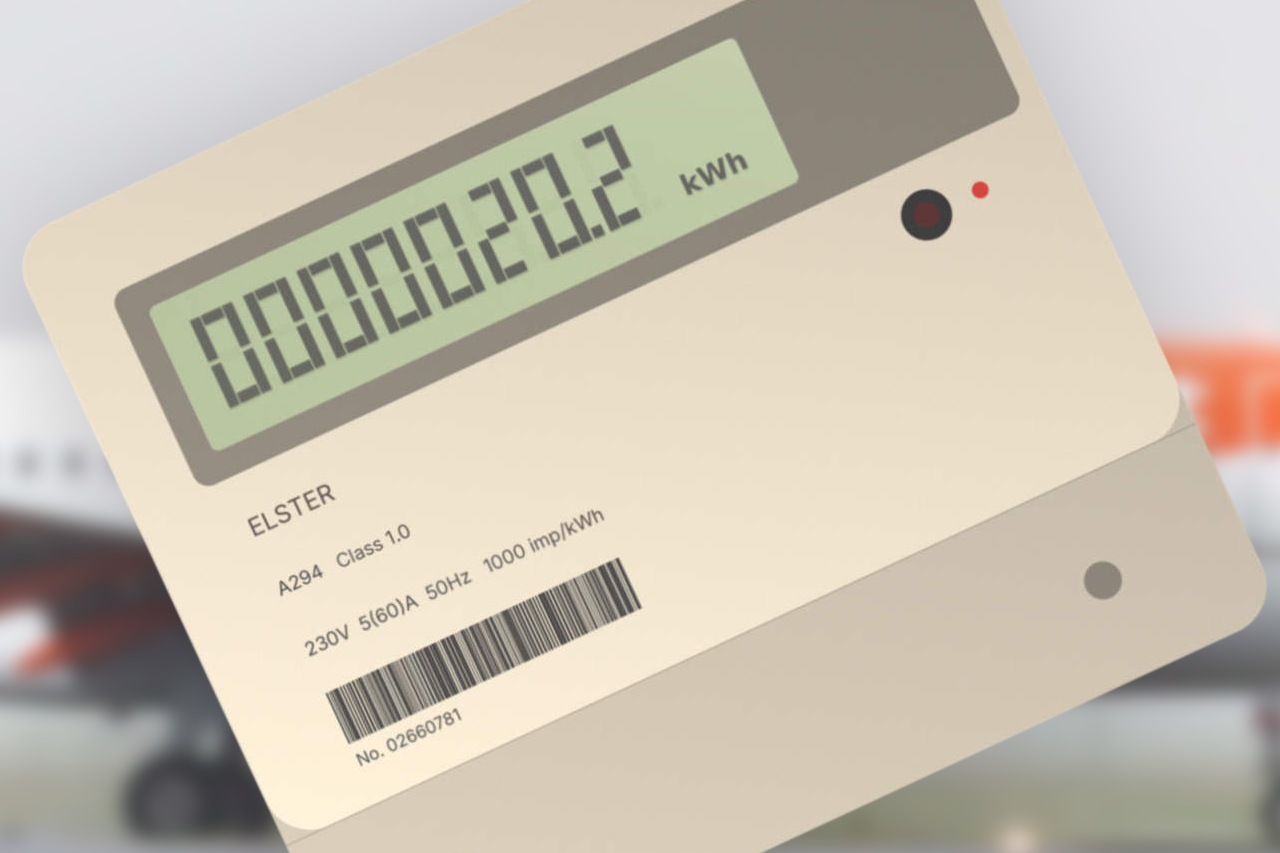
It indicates 20.2 kWh
